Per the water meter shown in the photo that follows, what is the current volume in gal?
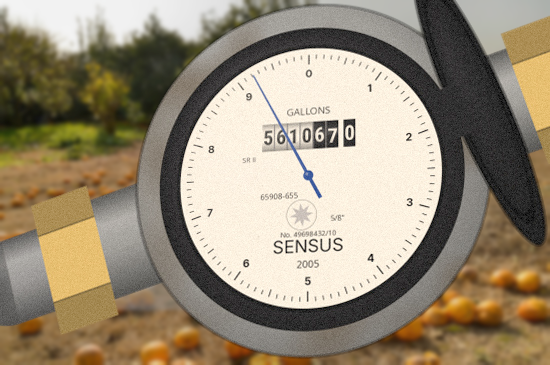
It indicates 5610669.2 gal
